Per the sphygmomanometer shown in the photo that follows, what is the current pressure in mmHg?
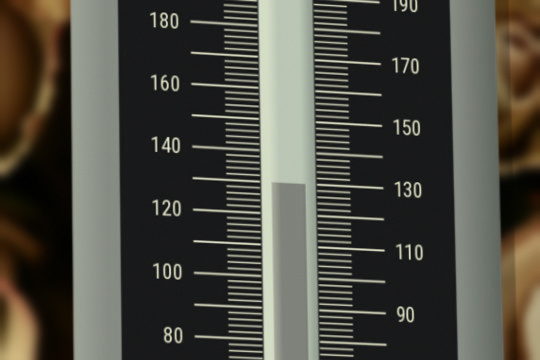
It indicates 130 mmHg
